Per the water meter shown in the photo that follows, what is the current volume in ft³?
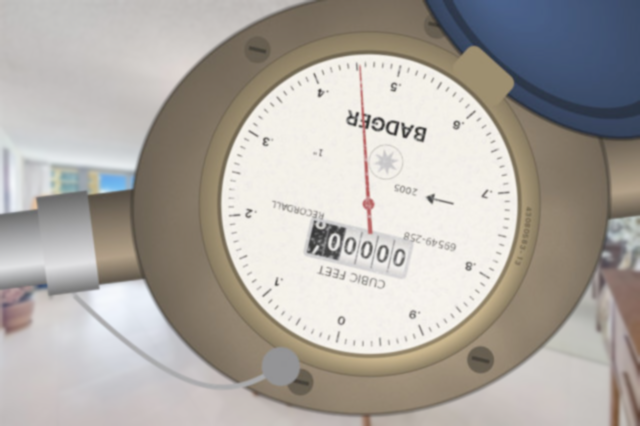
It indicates 7.45 ft³
